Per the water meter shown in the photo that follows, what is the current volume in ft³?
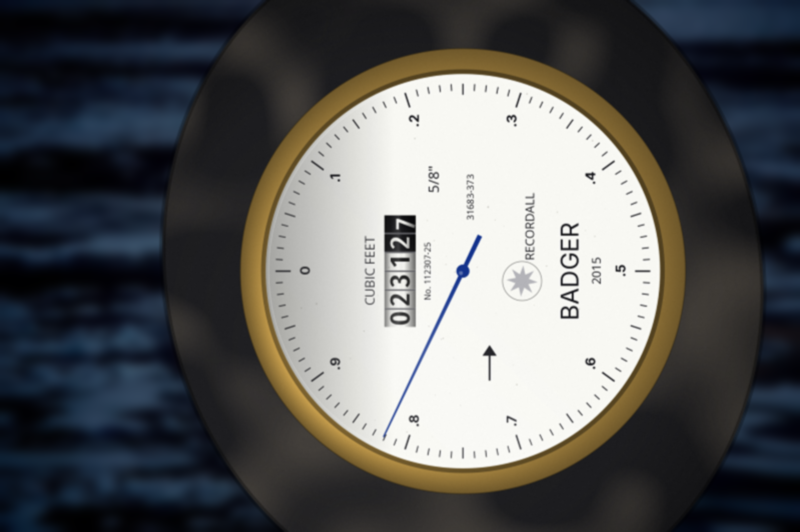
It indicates 23126.82 ft³
